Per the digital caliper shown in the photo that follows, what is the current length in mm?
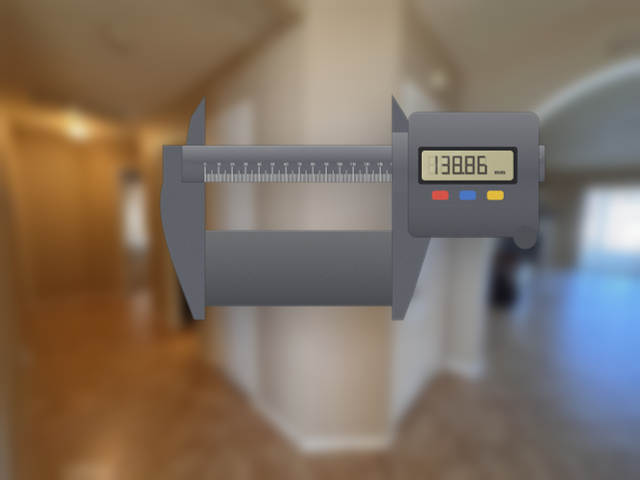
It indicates 138.86 mm
